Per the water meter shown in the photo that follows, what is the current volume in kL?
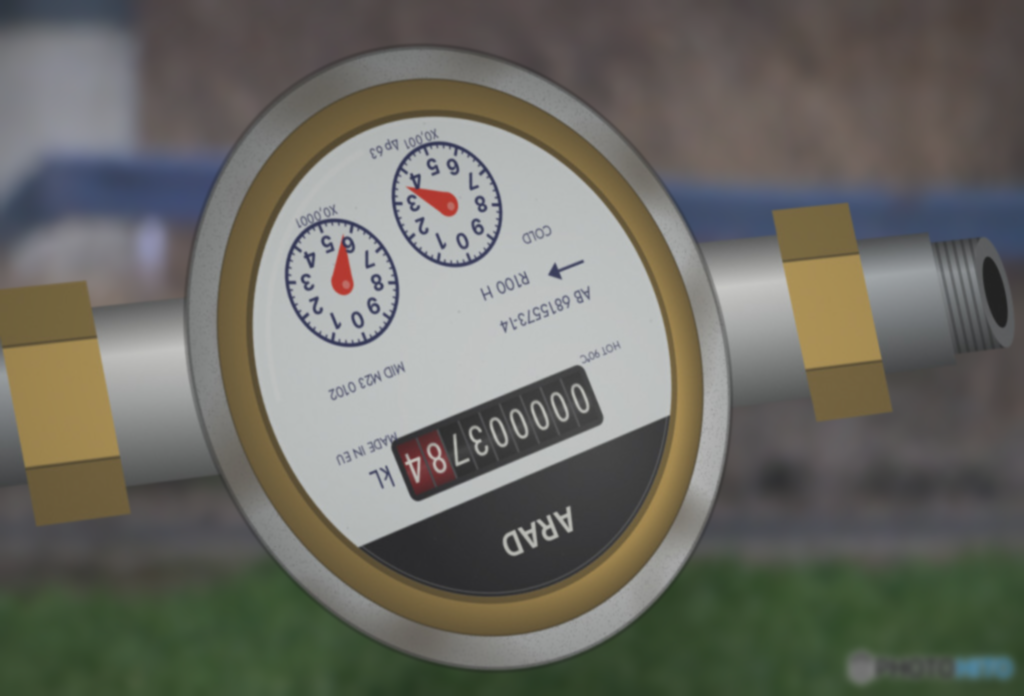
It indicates 37.8435 kL
